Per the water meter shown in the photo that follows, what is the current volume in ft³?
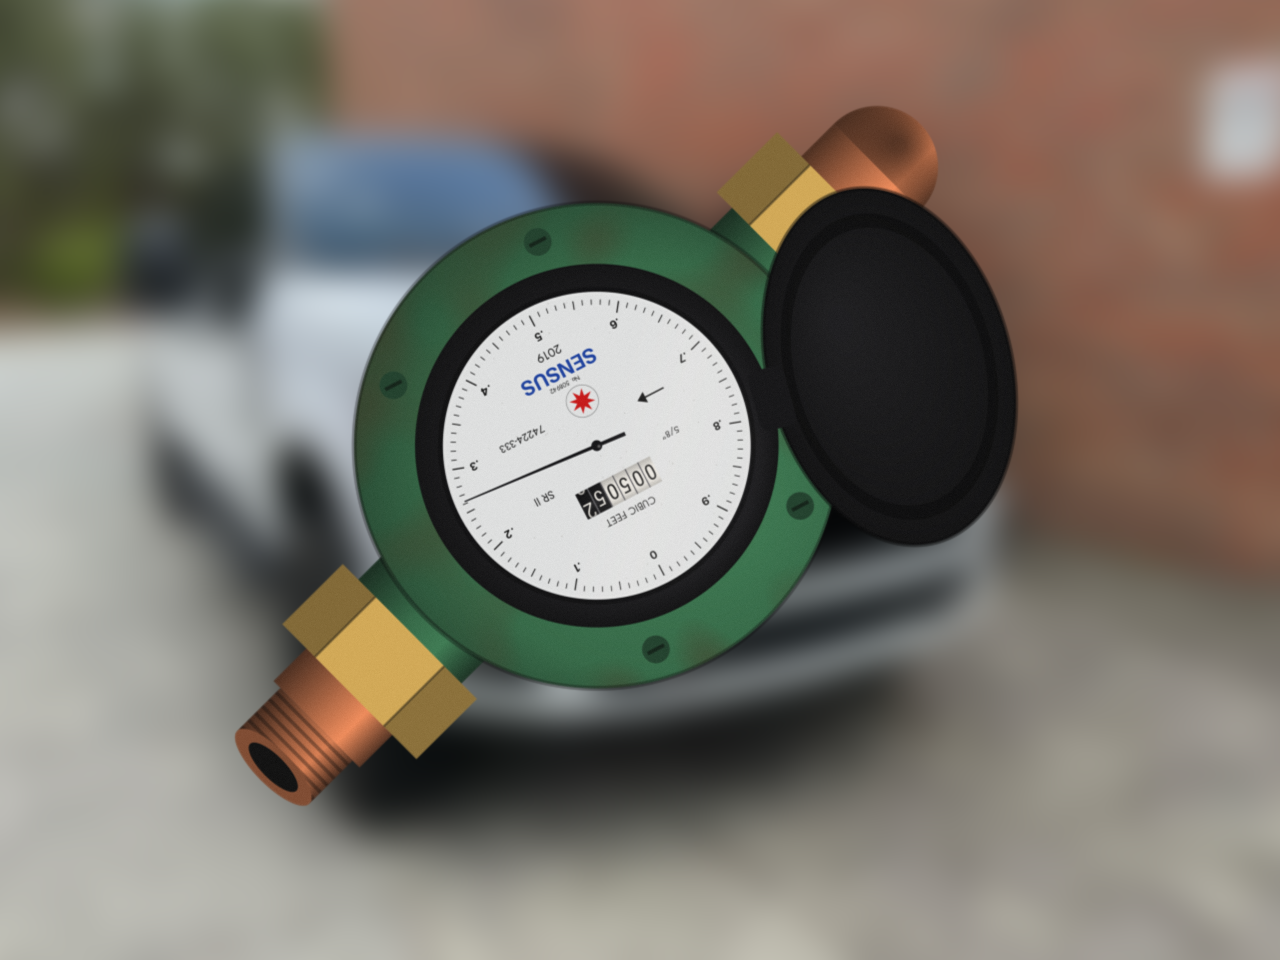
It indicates 5052.26 ft³
